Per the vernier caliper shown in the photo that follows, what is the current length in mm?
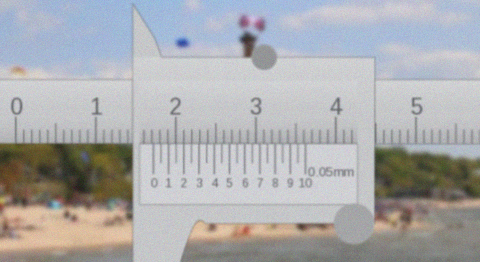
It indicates 17.2 mm
